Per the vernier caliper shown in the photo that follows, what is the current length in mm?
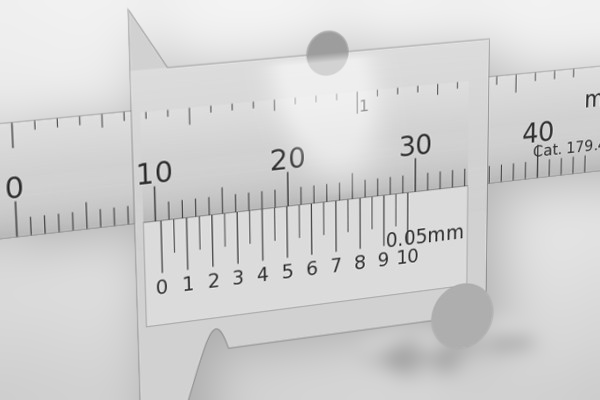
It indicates 10.4 mm
